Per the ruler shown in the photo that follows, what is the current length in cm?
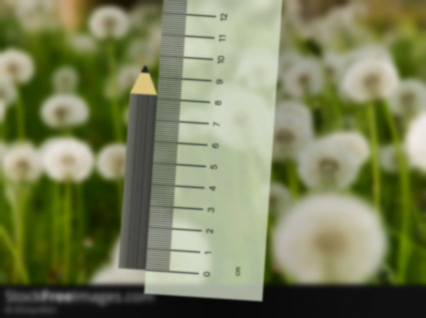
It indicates 9.5 cm
